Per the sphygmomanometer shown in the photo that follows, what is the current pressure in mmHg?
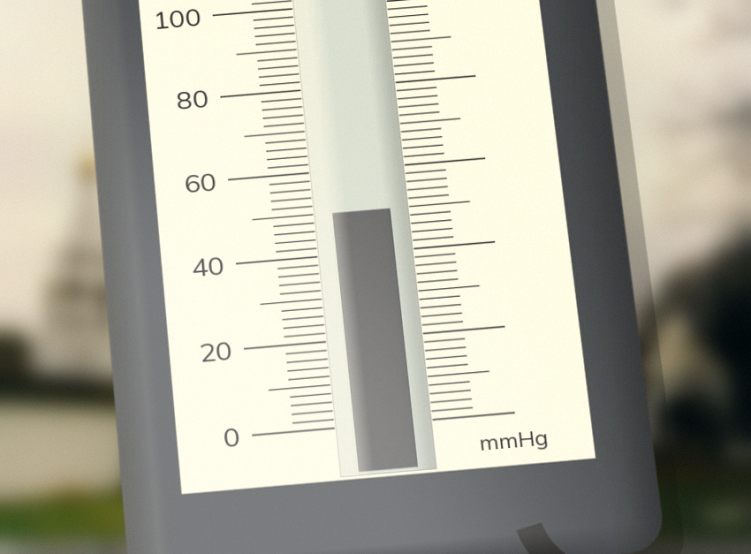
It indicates 50 mmHg
